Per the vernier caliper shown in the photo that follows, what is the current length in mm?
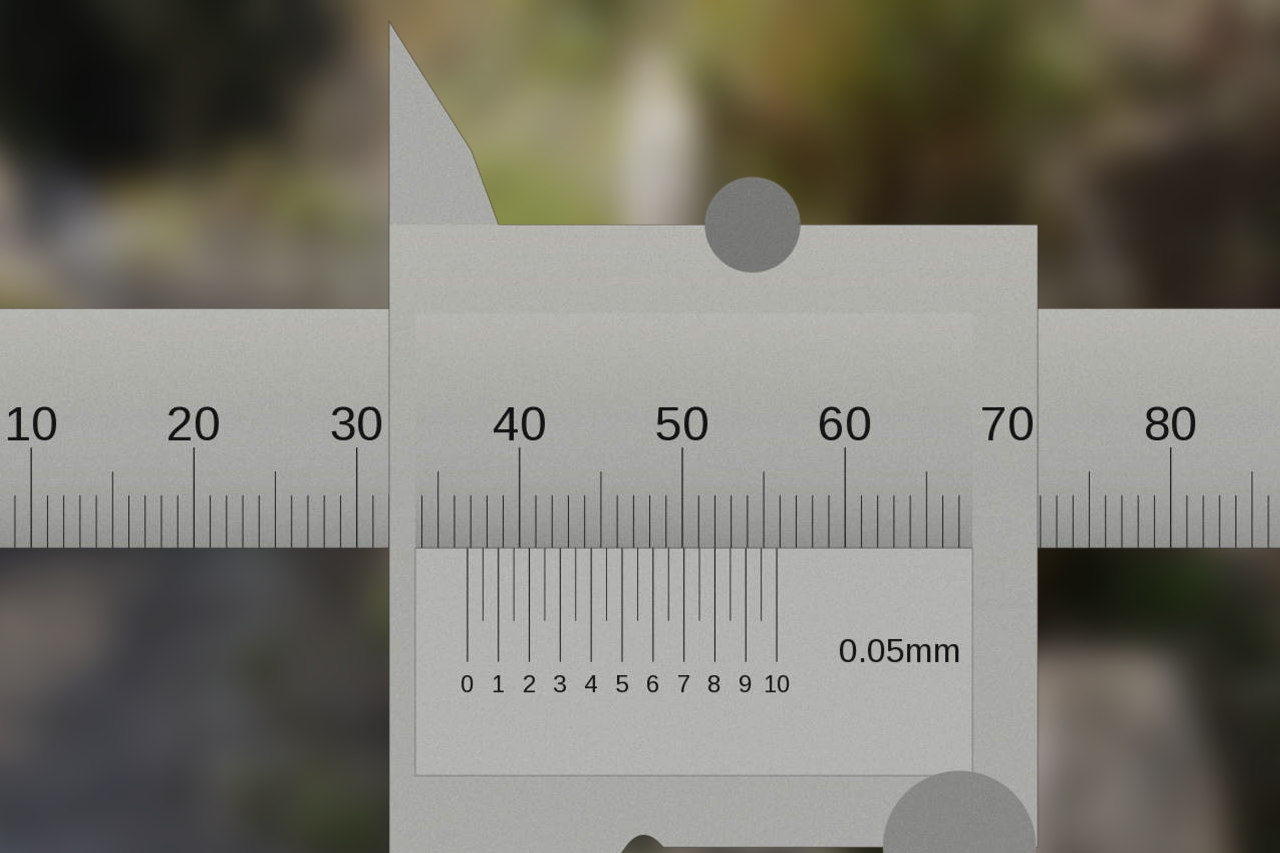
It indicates 36.8 mm
